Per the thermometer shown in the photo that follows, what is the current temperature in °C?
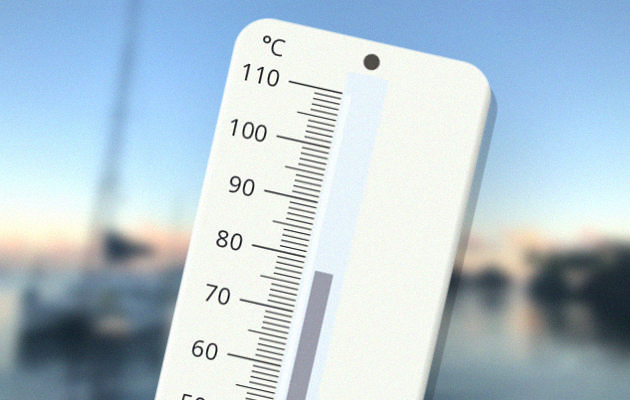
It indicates 78 °C
